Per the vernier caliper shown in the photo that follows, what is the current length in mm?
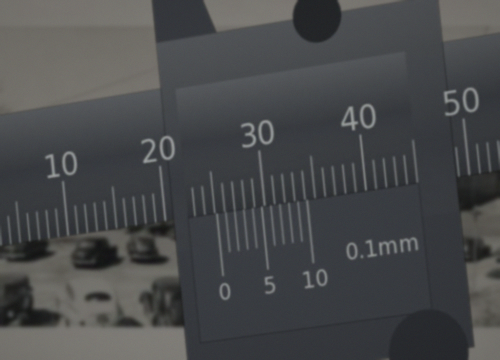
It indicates 25.2 mm
